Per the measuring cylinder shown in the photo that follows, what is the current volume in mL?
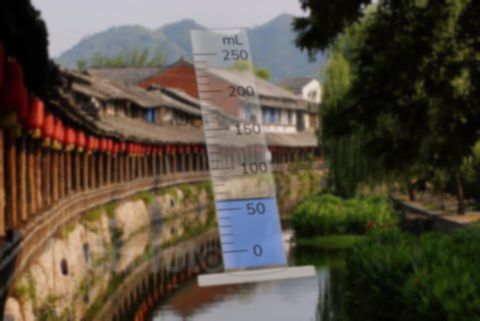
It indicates 60 mL
